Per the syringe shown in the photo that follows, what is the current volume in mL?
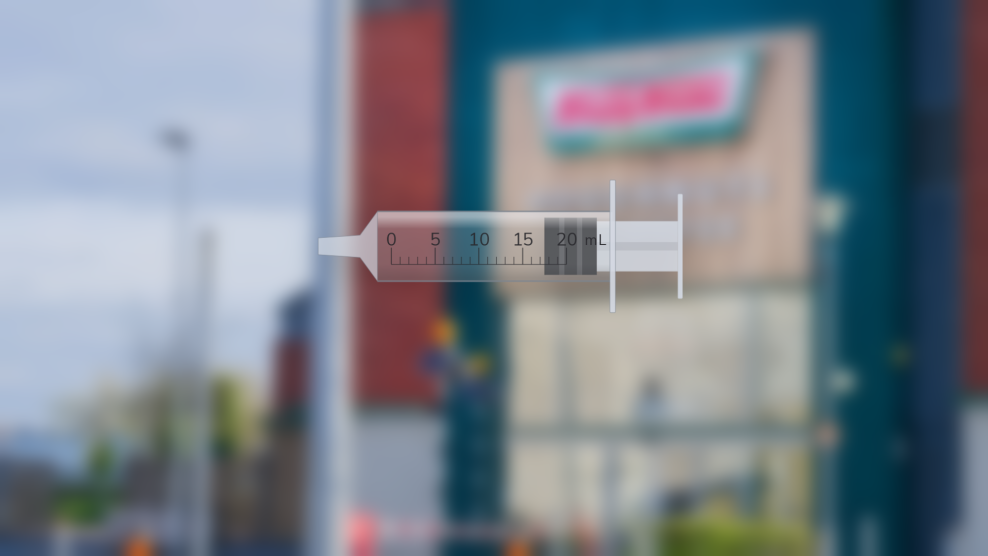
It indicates 17.5 mL
